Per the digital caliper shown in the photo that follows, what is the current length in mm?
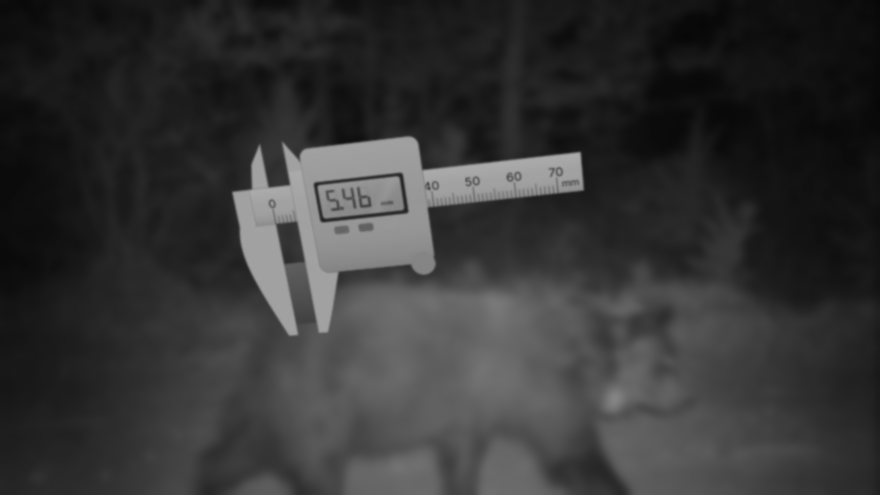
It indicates 5.46 mm
